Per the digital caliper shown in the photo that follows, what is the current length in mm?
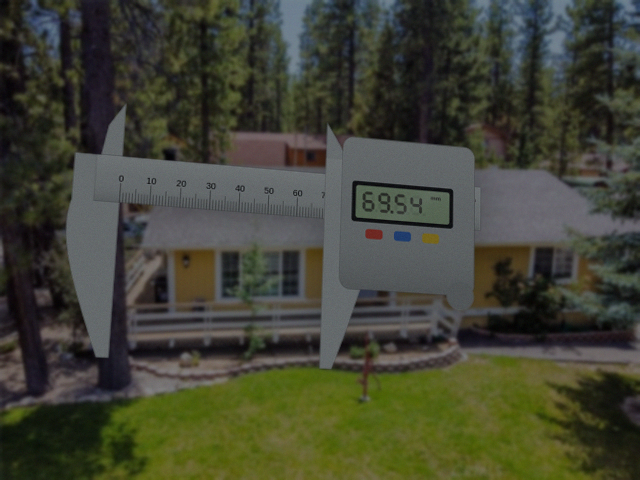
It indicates 69.54 mm
